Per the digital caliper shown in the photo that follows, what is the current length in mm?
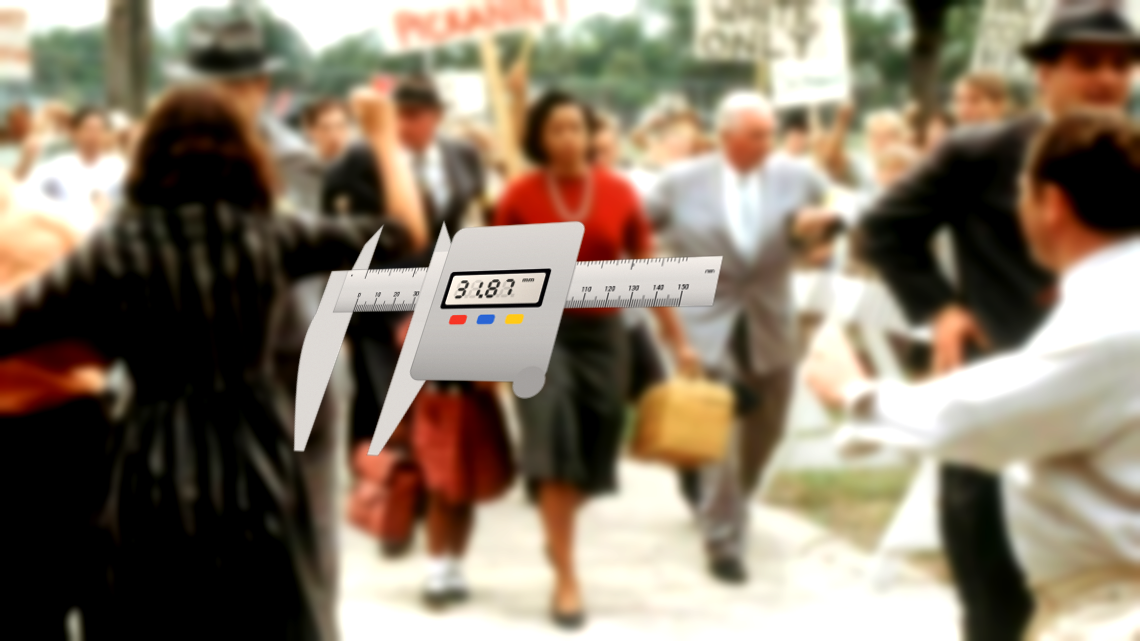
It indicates 31.87 mm
